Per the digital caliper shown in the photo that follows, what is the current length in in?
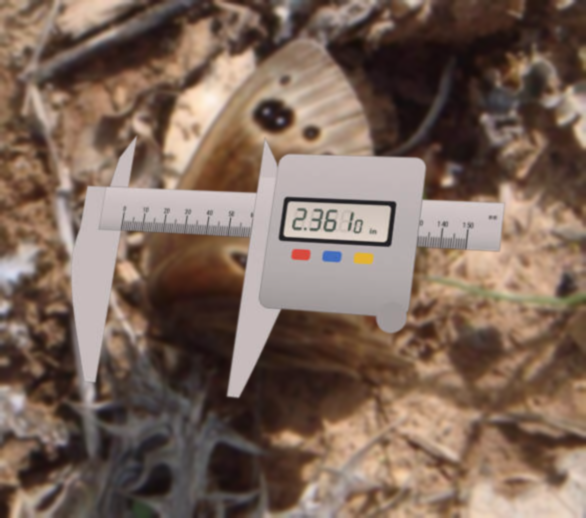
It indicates 2.3610 in
